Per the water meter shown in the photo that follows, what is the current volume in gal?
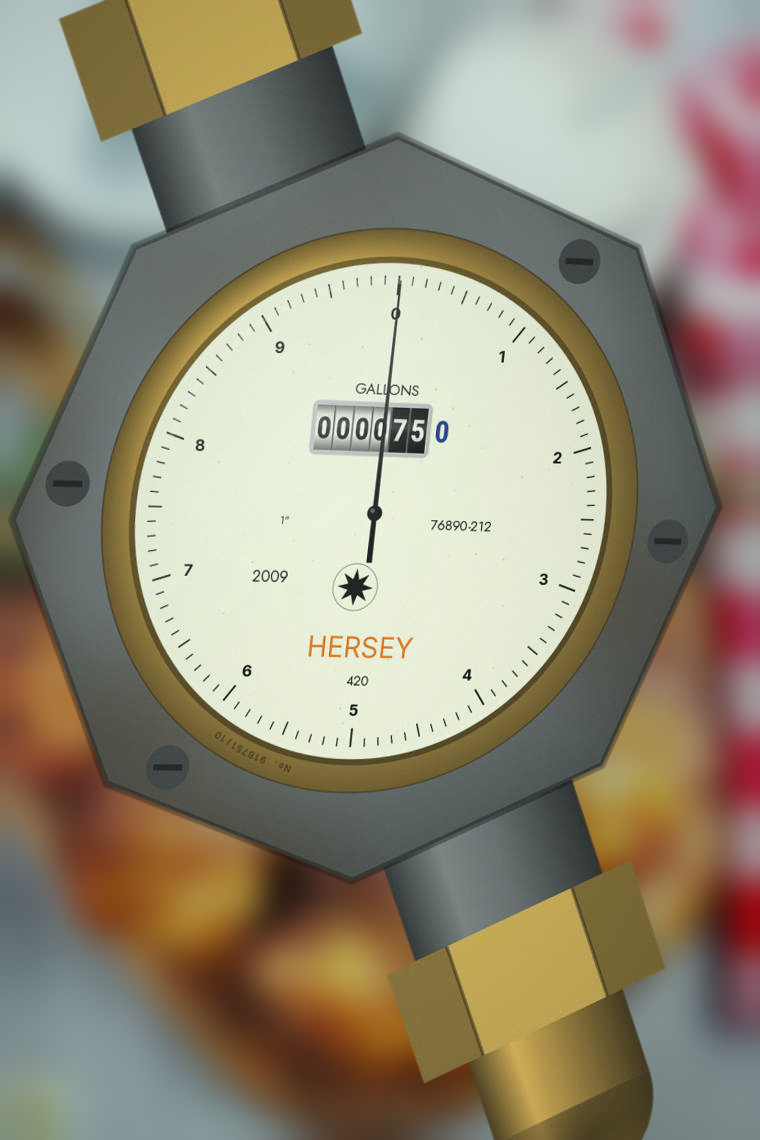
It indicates 750.0 gal
